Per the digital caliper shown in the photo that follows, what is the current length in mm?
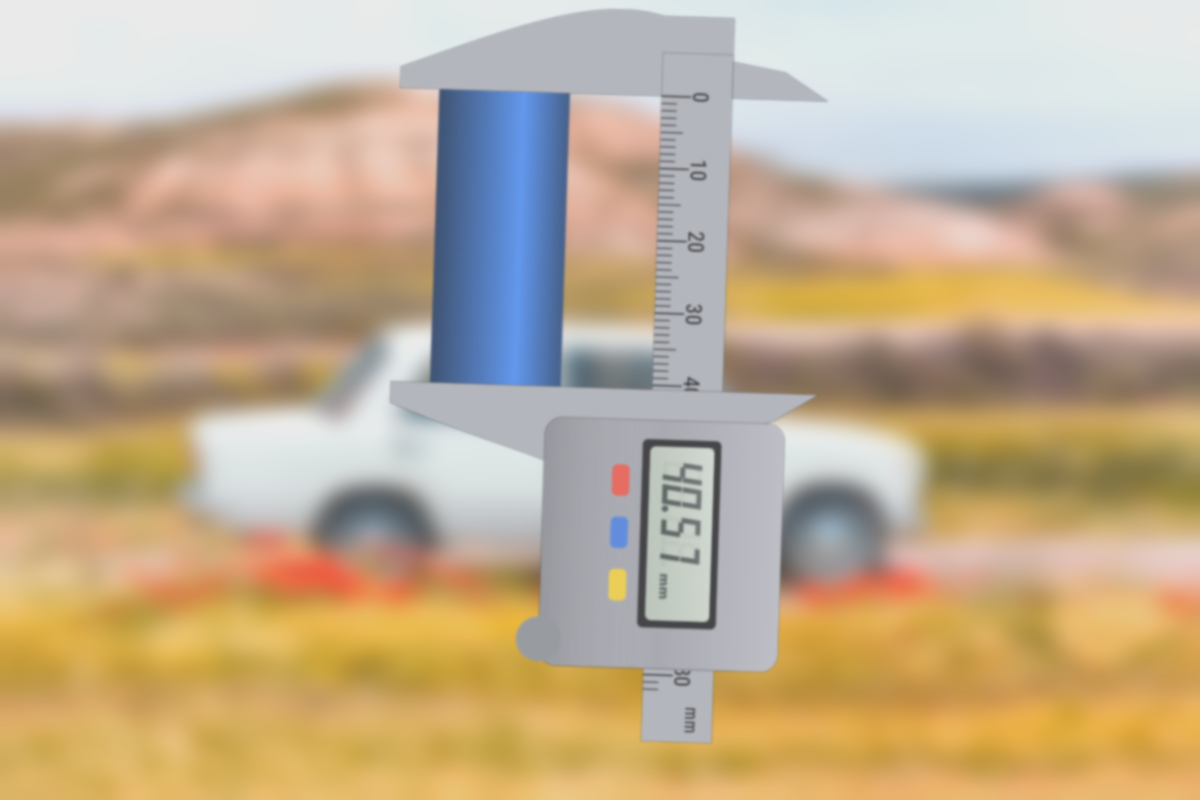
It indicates 40.57 mm
